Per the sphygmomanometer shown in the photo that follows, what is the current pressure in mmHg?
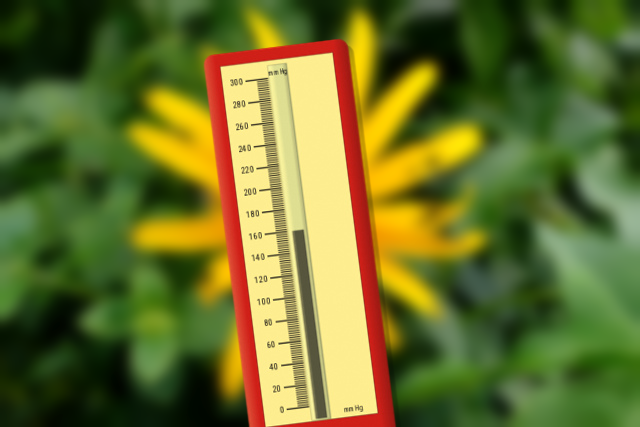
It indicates 160 mmHg
